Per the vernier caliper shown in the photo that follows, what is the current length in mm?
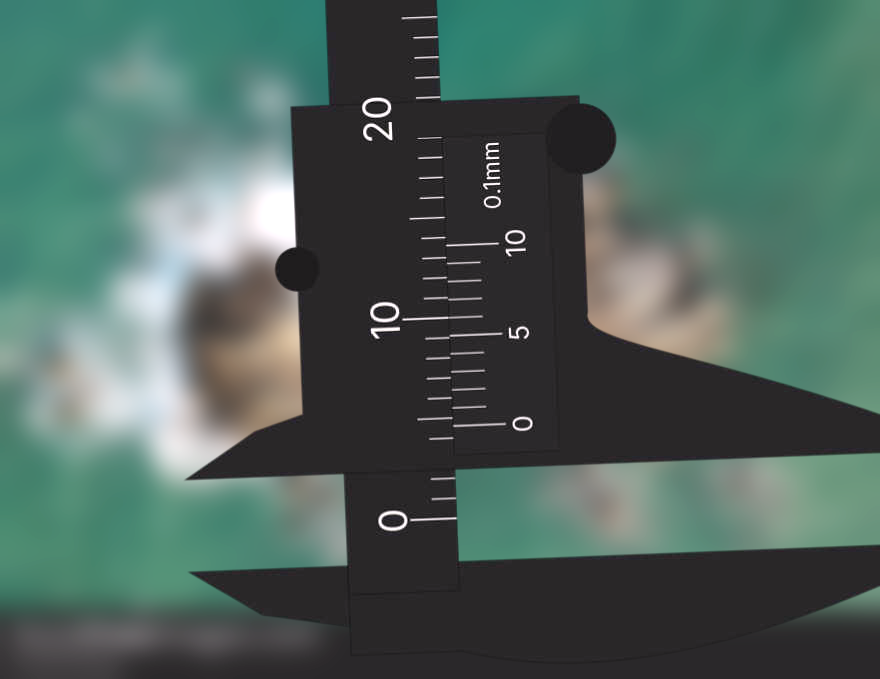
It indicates 4.6 mm
